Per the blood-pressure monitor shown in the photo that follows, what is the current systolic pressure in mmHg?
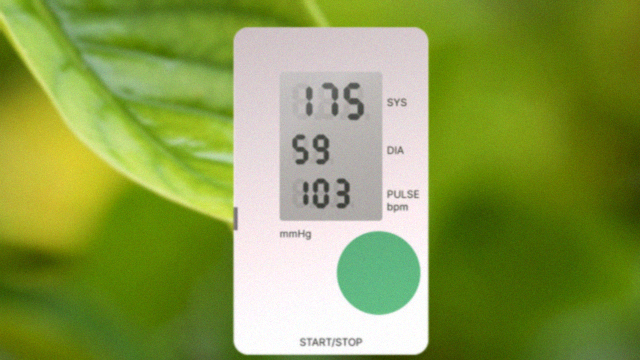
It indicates 175 mmHg
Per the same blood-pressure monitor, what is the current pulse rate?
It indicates 103 bpm
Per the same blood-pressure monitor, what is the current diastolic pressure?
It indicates 59 mmHg
